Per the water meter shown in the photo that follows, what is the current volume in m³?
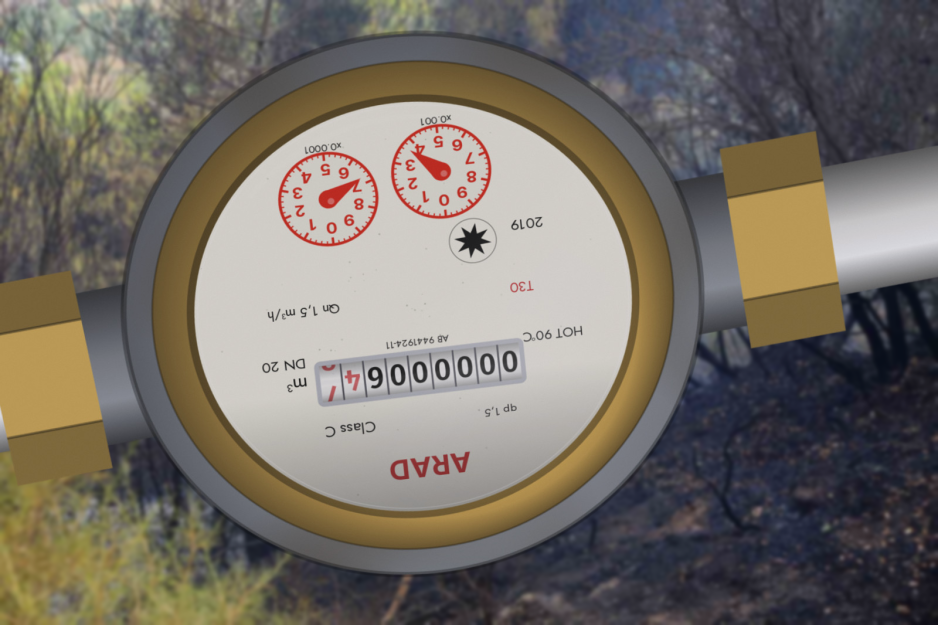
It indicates 6.4736 m³
